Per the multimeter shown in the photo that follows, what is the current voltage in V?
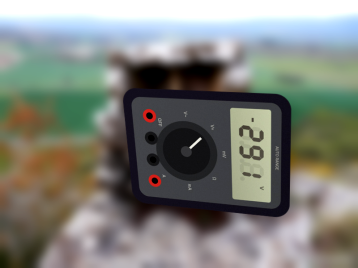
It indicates -291 V
